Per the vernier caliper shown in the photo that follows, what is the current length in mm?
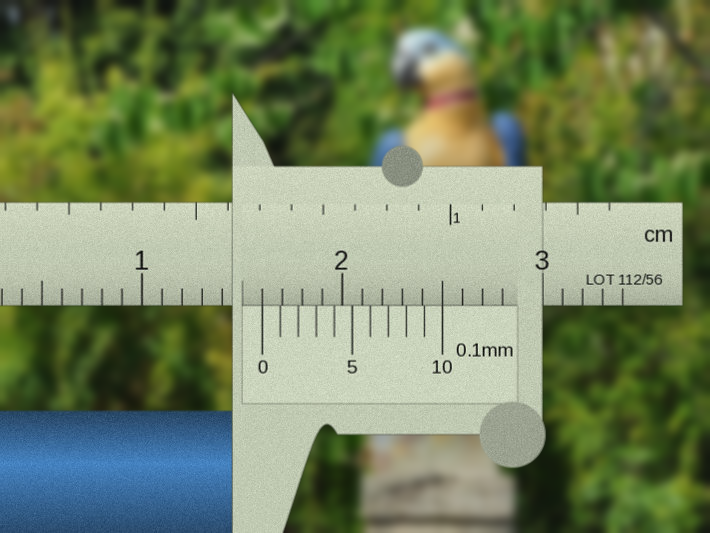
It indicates 16.0 mm
